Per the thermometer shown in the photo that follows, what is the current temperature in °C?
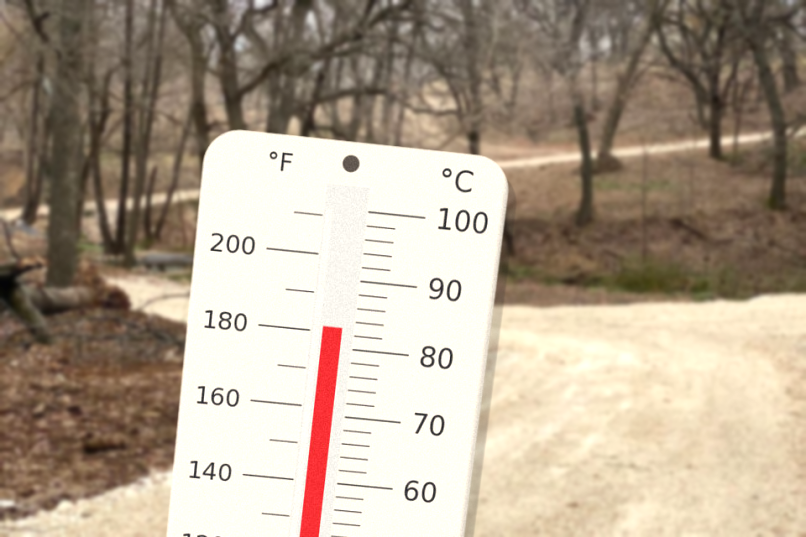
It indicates 83 °C
